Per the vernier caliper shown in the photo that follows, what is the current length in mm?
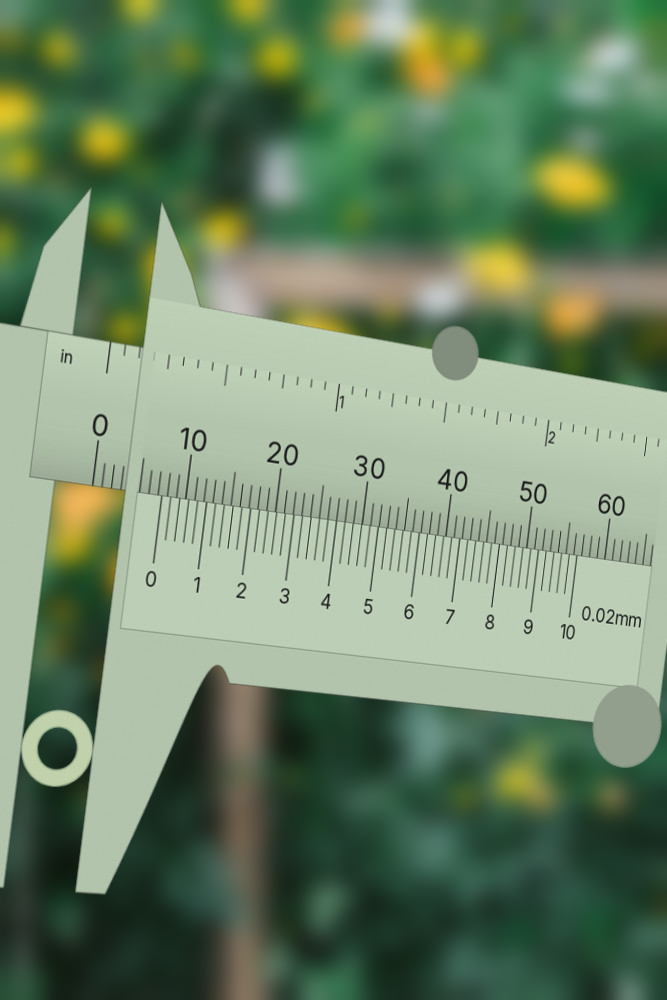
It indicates 7.4 mm
